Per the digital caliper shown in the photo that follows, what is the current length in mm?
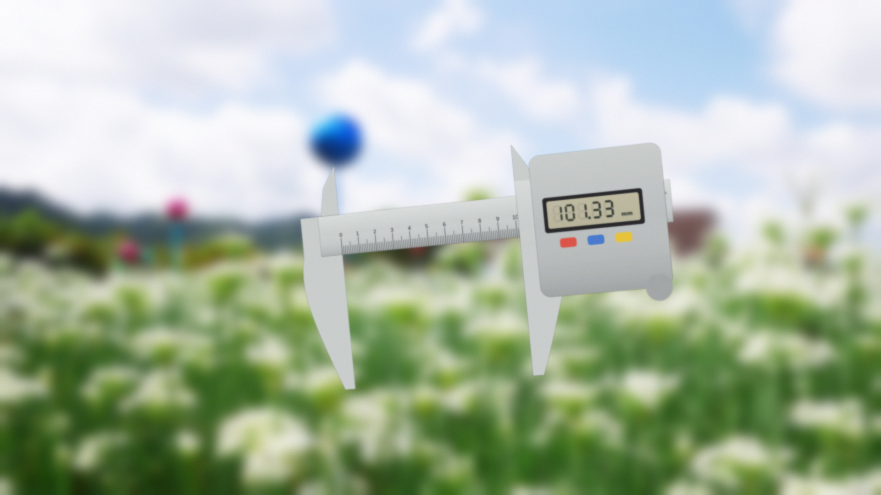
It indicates 101.33 mm
